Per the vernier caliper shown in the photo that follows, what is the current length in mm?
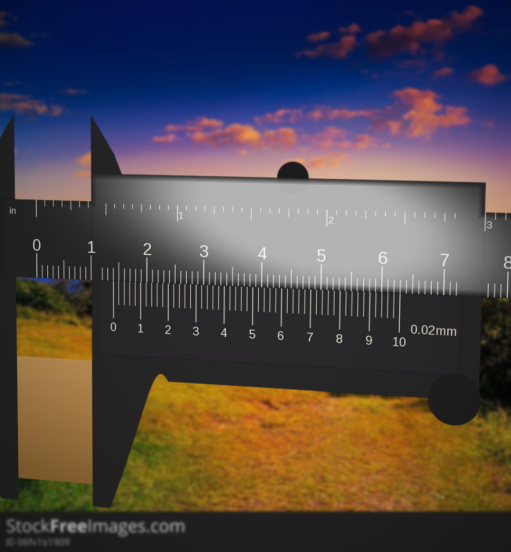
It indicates 14.0 mm
